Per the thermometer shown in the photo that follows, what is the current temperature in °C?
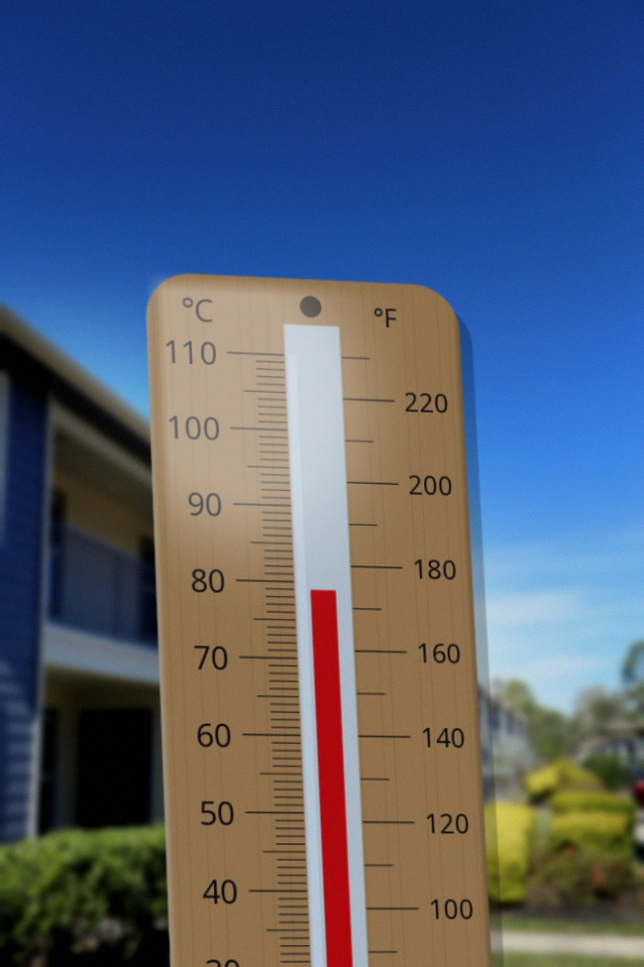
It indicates 79 °C
